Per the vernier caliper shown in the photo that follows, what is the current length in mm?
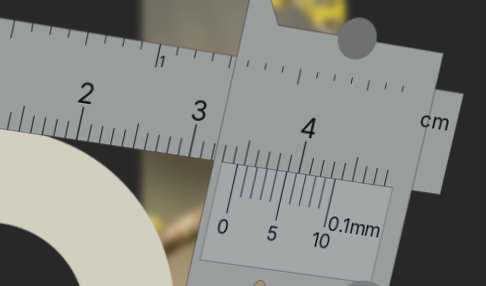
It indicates 34.4 mm
